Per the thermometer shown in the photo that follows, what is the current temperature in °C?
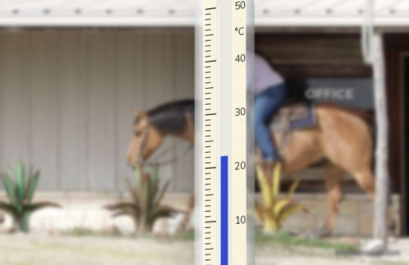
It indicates 22 °C
